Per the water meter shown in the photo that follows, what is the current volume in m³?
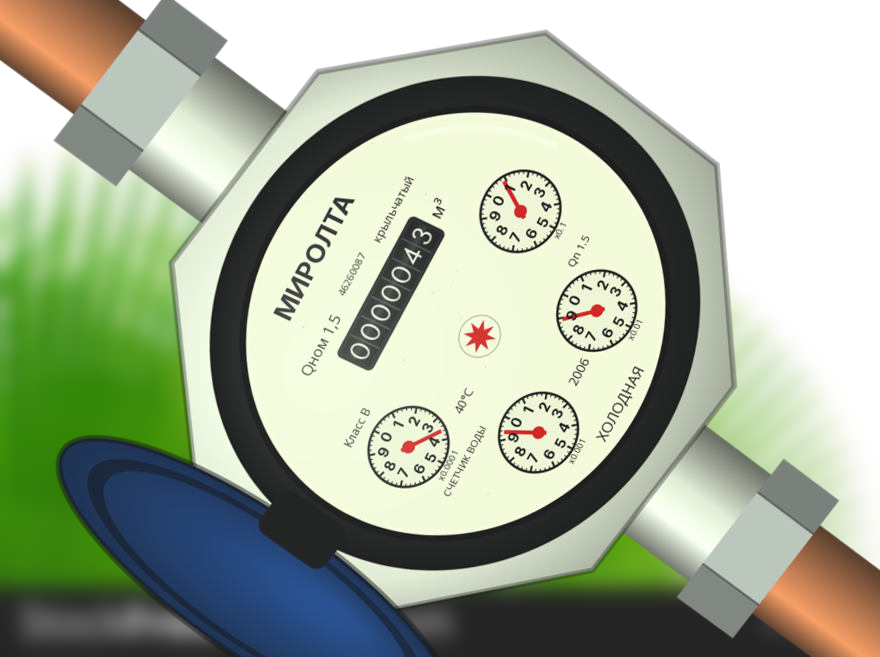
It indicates 43.0893 m³
